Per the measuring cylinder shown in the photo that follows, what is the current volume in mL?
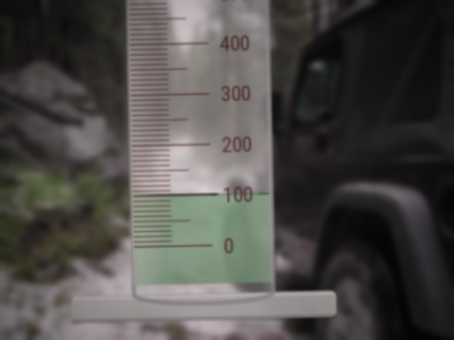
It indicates 100 mL
